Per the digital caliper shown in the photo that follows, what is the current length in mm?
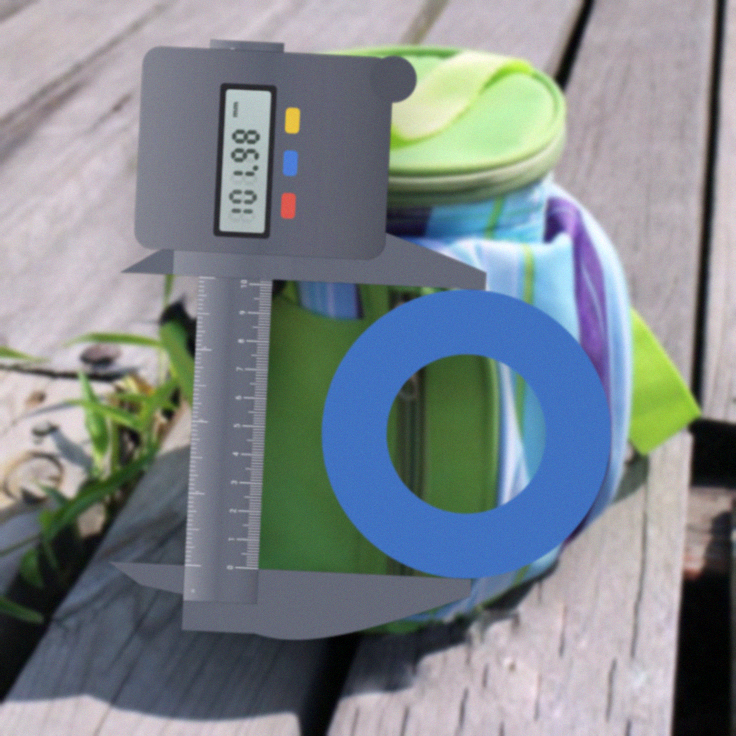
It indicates 101.98 mm
